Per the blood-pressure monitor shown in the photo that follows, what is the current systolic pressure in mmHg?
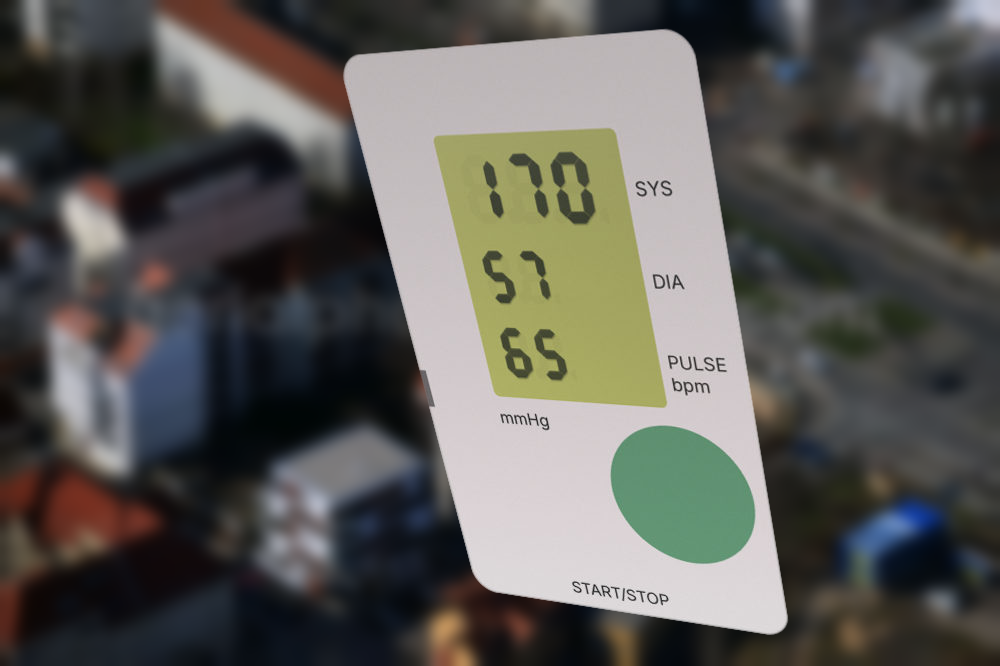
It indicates 170 mmHg
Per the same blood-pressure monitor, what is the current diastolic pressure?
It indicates 57 mmHg
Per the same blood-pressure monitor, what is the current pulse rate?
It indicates 65 bpm
